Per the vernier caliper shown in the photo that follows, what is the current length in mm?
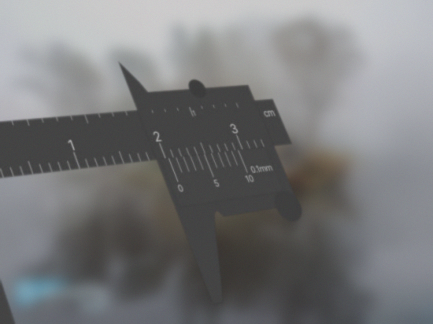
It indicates 20.4 mm
